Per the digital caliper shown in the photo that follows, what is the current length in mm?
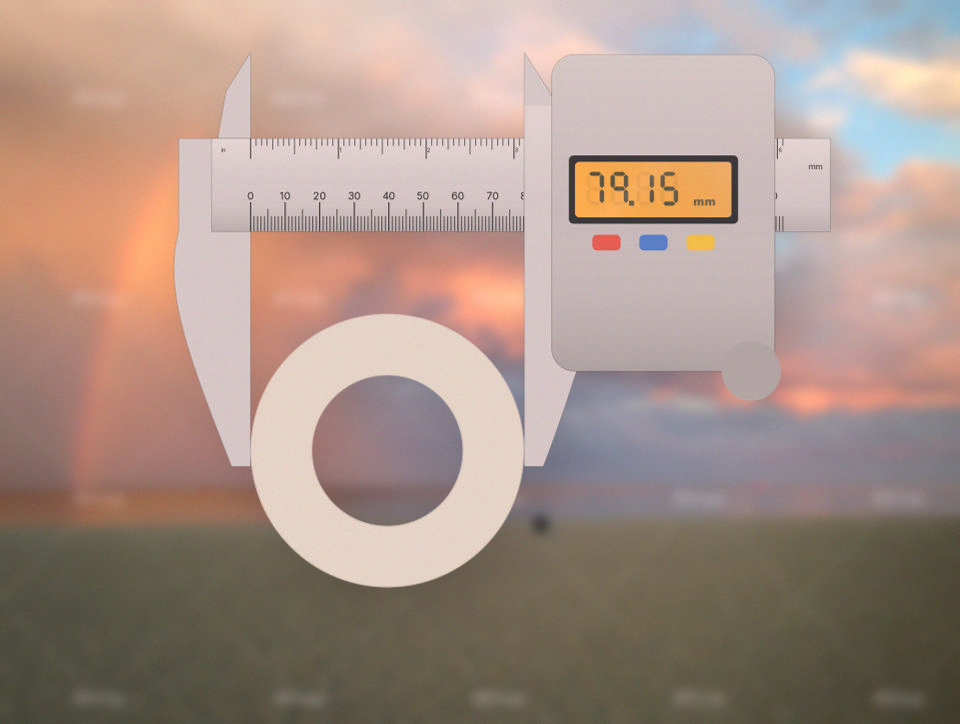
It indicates 79.15 mm
